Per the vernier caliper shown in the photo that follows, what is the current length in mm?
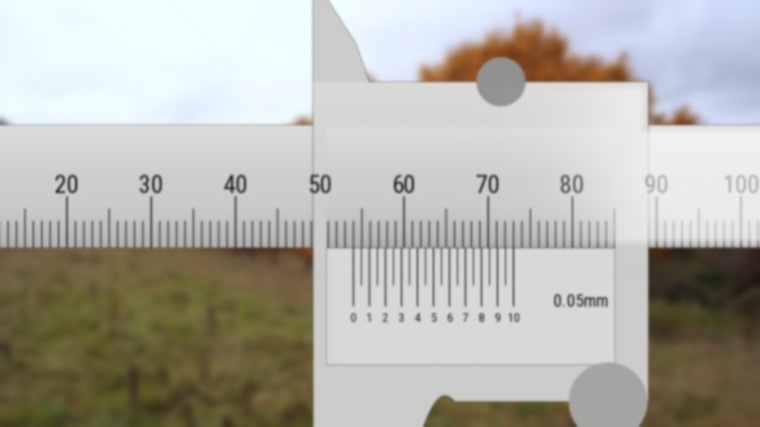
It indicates 54.0 mm
